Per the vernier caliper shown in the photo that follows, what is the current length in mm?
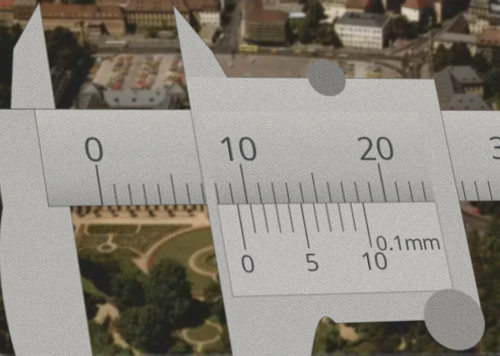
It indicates 9.3 mm
